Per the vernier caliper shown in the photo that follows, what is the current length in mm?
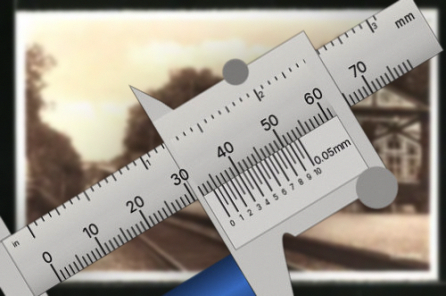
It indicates 34.2 mm
